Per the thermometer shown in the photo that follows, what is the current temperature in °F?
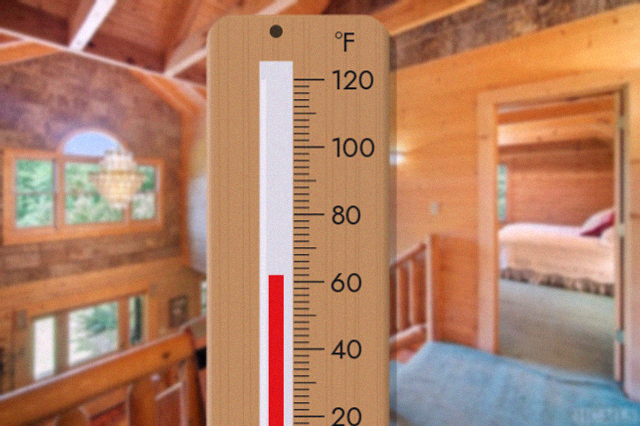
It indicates 62 °F
